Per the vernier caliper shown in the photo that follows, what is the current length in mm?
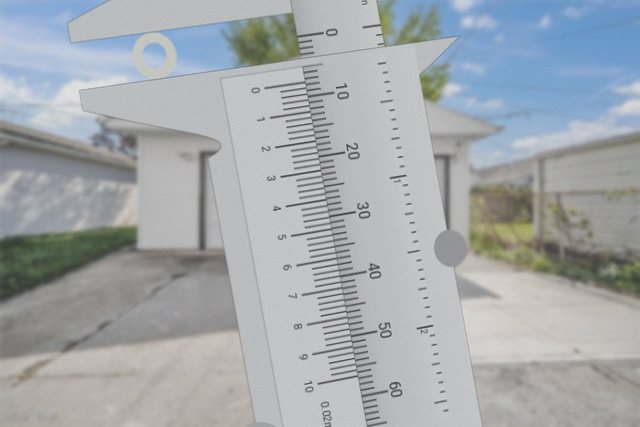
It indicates 7.6 mm
